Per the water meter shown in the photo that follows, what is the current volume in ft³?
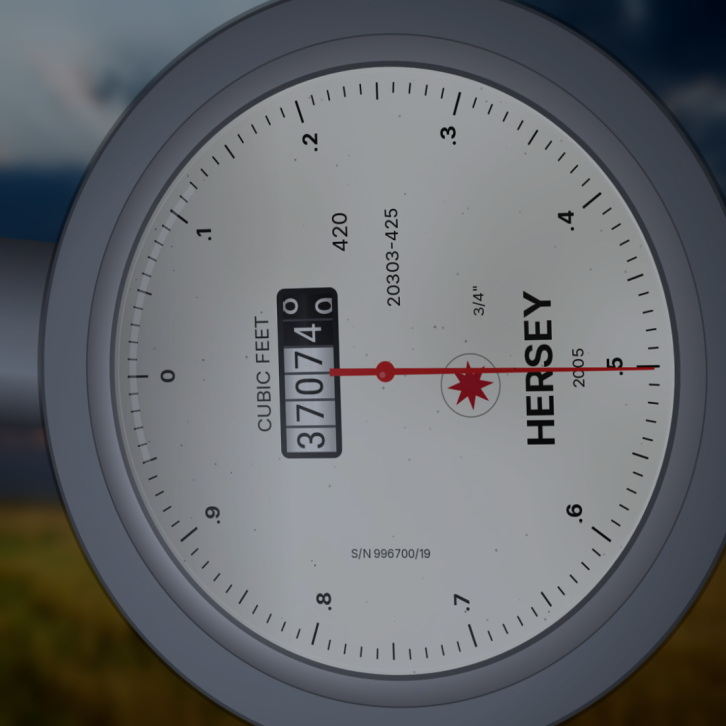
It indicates 370748.50 ft³
